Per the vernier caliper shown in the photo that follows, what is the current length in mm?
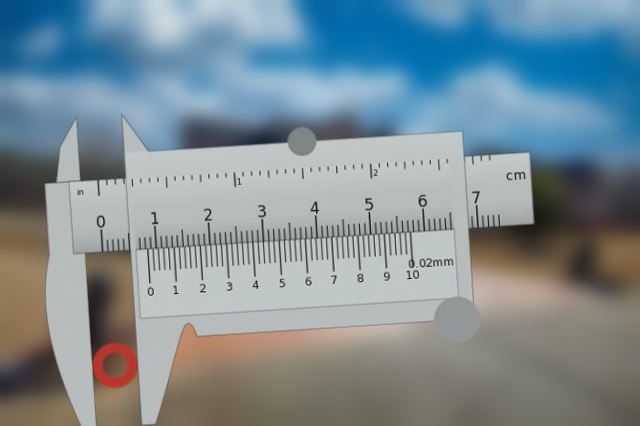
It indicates 8.4 mm
